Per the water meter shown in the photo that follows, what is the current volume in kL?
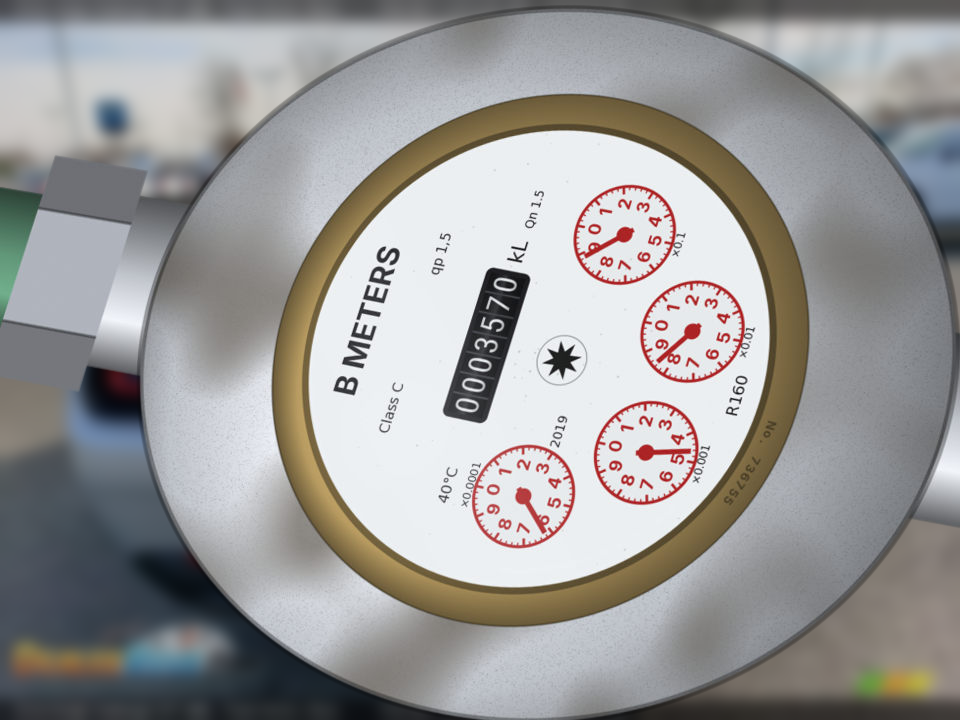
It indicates 3570.8846 kL
